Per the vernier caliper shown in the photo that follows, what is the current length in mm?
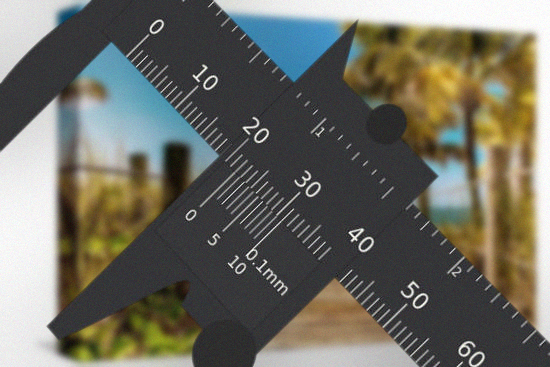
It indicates 22.0 mm
